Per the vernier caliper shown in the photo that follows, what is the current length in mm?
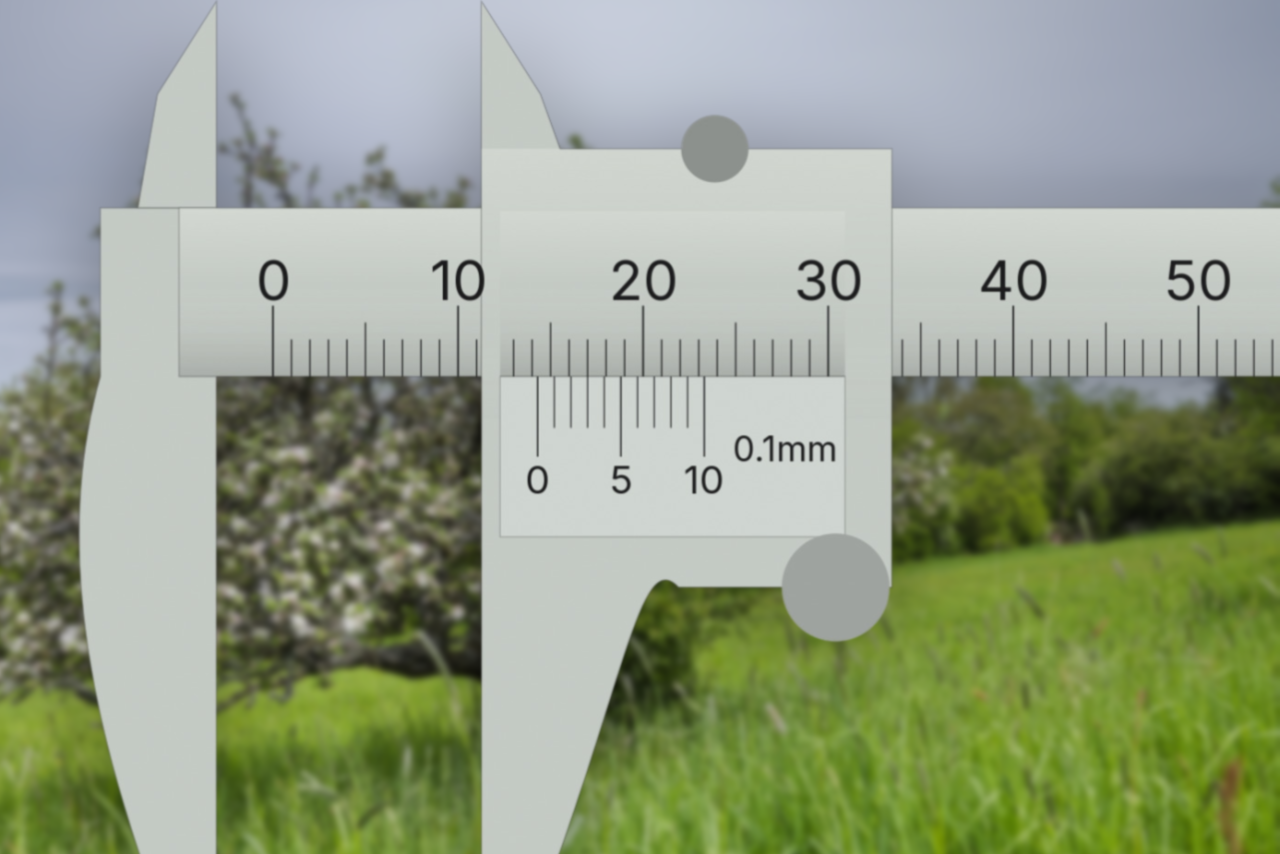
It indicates 14.3 mm
